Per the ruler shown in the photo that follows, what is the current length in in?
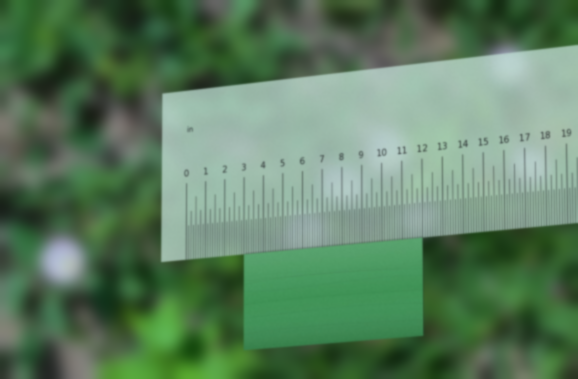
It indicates 9 in
